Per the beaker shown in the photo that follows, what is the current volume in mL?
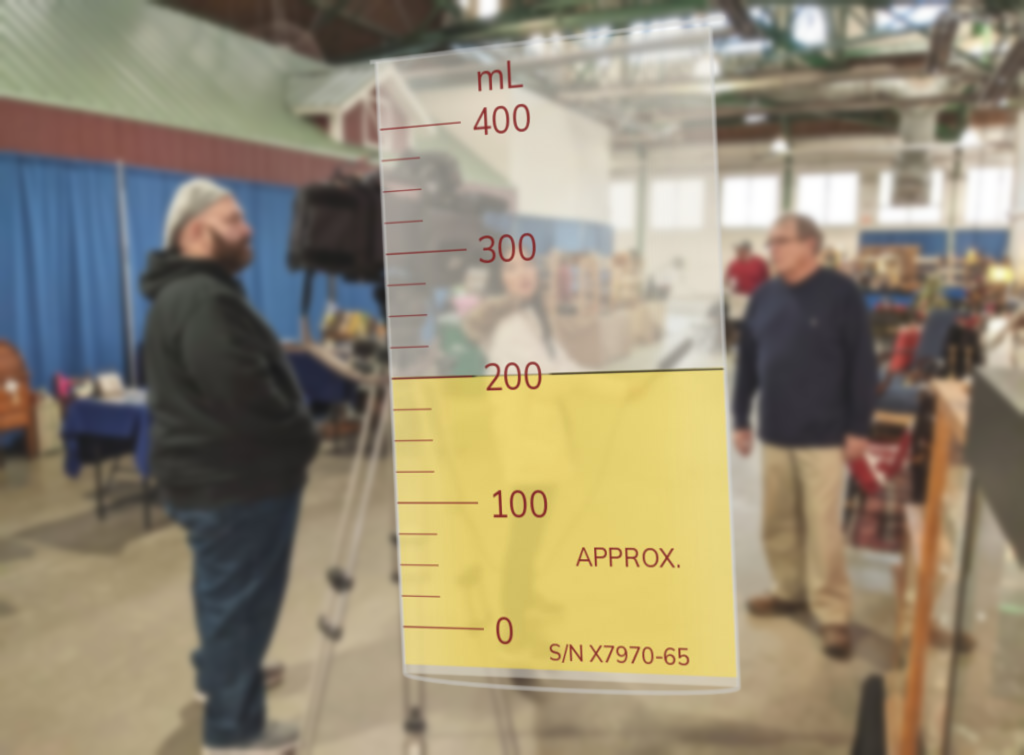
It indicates 200 mL
